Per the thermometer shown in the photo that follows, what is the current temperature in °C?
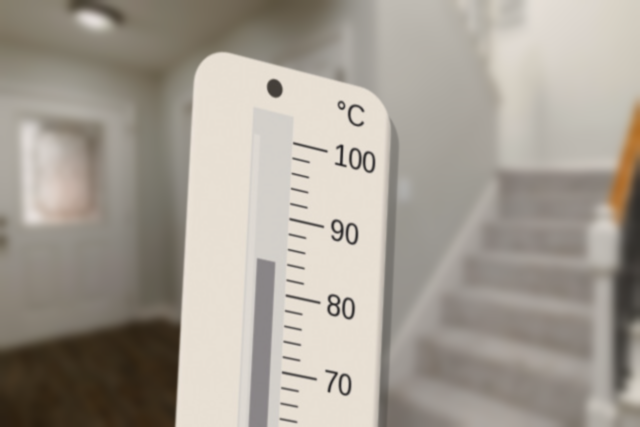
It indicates 84 °C
